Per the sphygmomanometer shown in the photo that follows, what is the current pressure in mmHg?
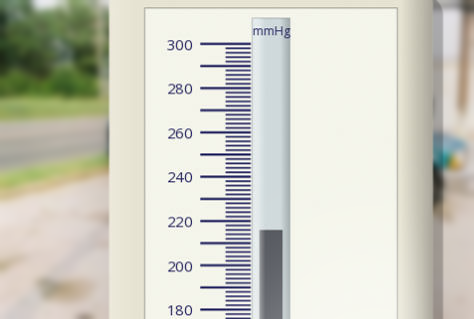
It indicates 216 mmHg
